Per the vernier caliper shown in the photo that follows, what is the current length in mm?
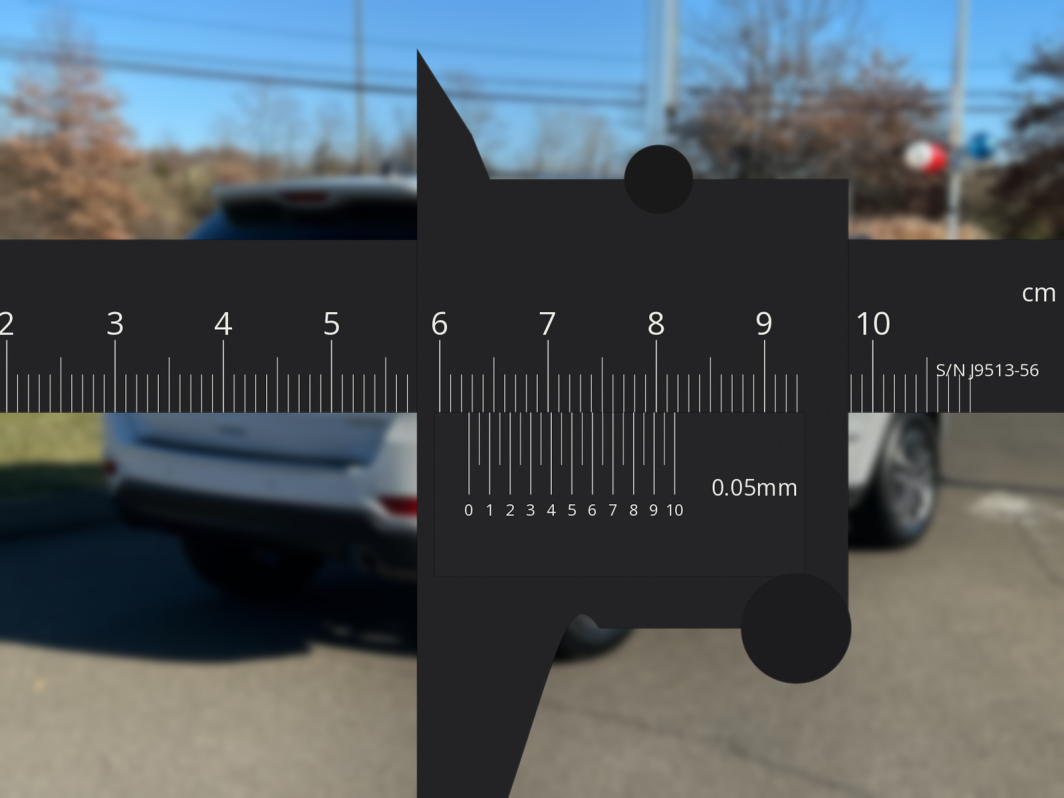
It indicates 62.7 mm
